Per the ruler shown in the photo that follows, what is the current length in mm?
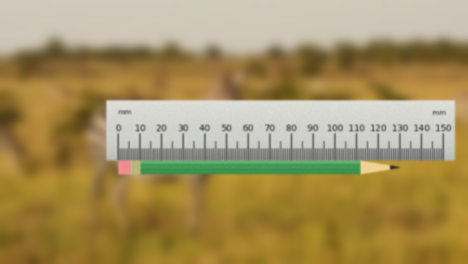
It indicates 130 mm
